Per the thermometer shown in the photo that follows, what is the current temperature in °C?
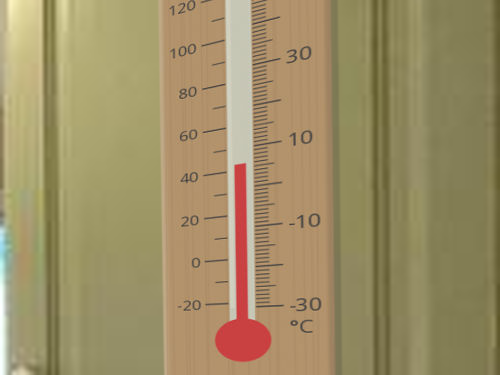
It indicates 6 °C
